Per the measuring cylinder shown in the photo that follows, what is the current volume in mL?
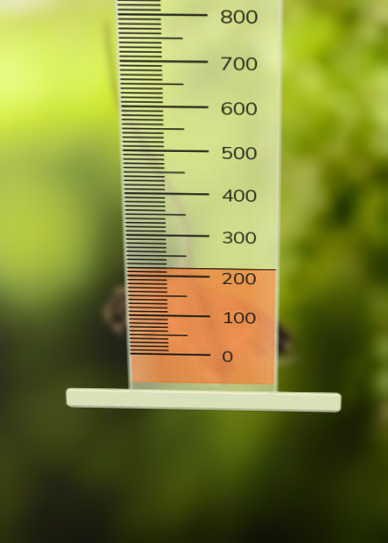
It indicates 220 mL
